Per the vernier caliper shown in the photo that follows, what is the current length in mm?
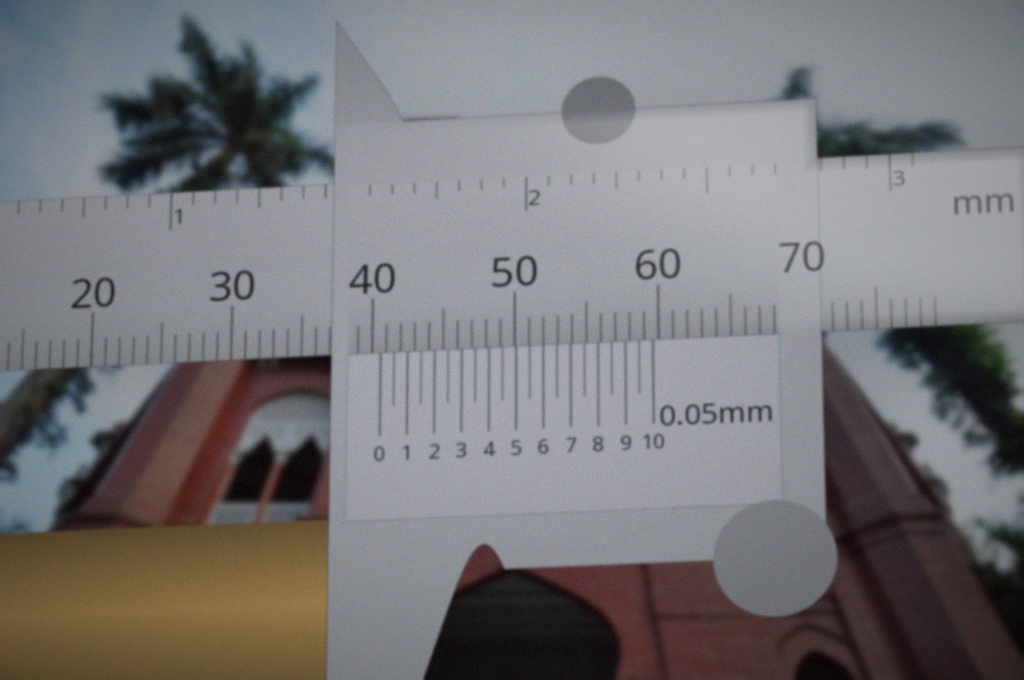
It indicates 40.6 mm
